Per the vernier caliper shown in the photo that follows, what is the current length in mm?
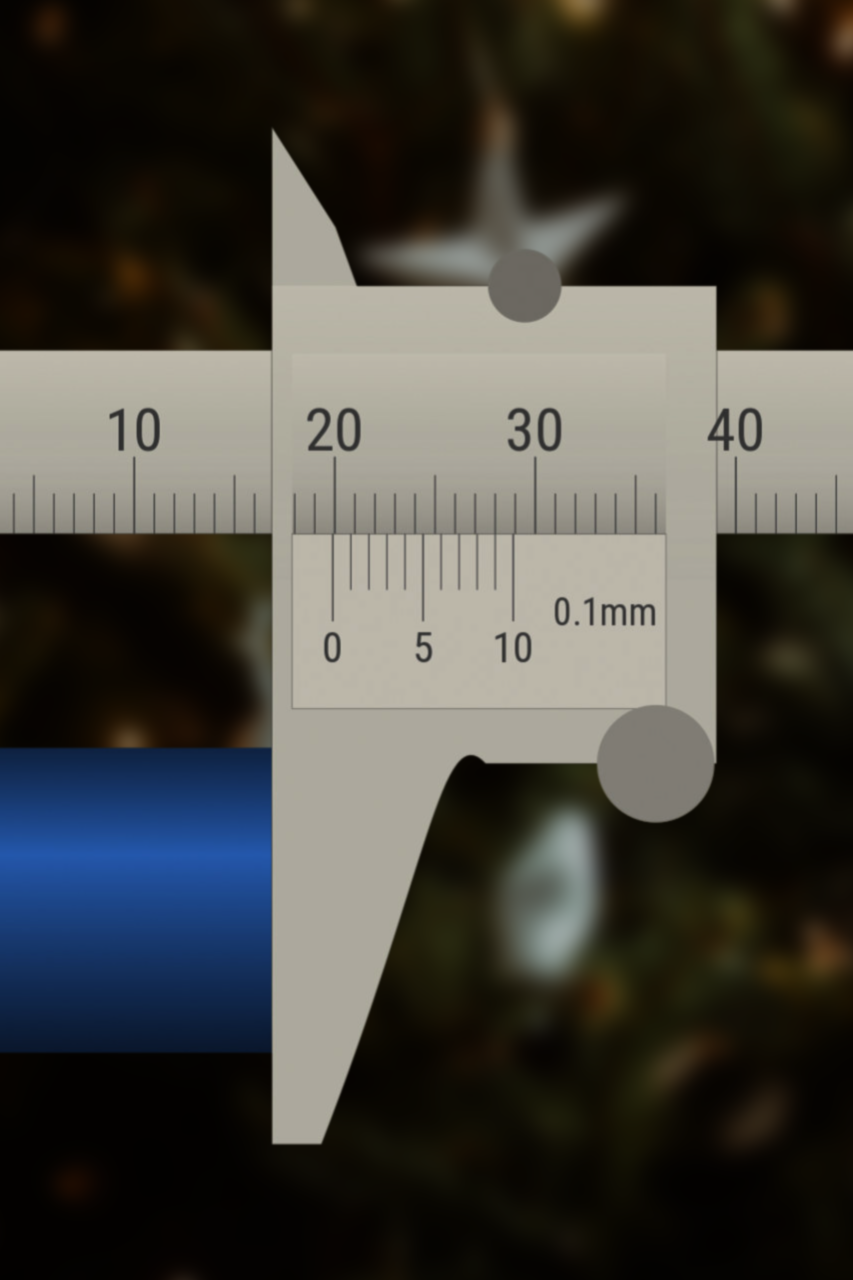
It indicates 19.9 mm
